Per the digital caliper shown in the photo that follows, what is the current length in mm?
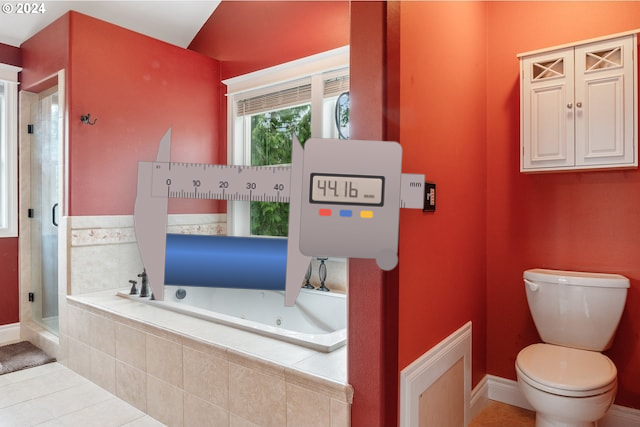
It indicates 44.16 mm
